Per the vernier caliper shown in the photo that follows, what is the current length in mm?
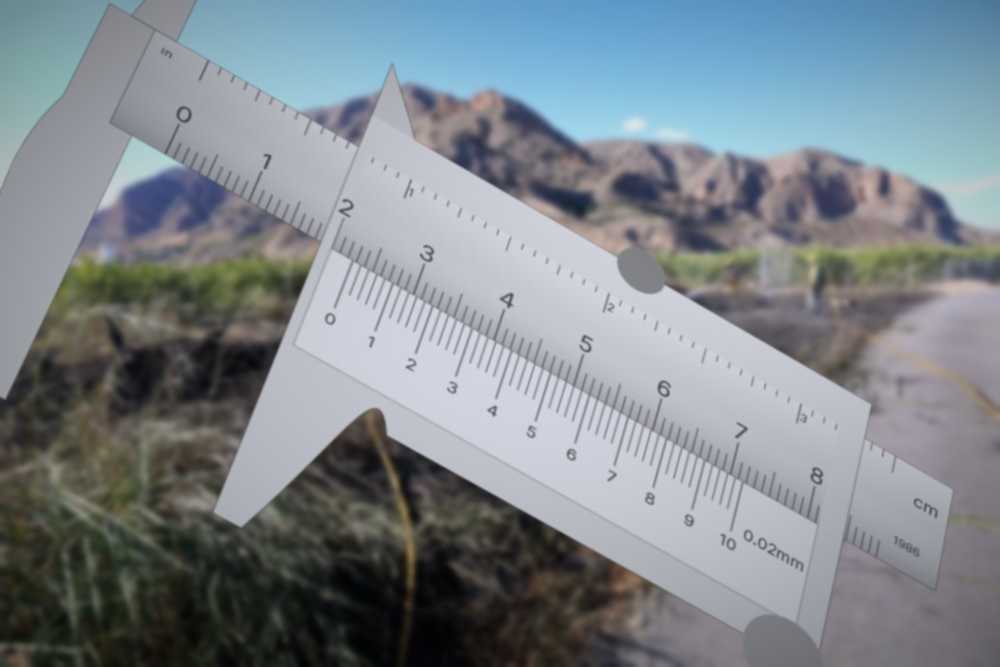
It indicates 22.6 mm
